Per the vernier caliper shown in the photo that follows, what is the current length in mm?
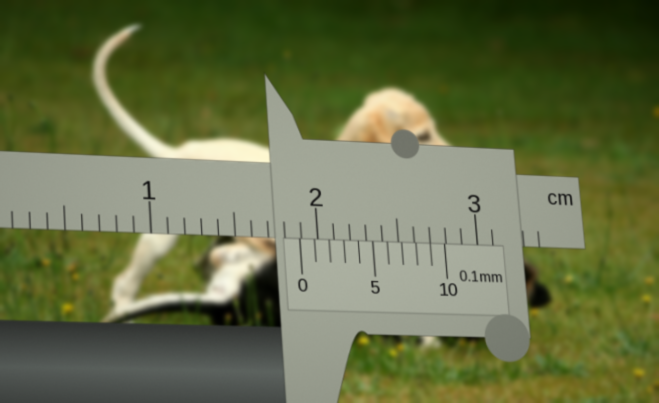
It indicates 18.9 mm
